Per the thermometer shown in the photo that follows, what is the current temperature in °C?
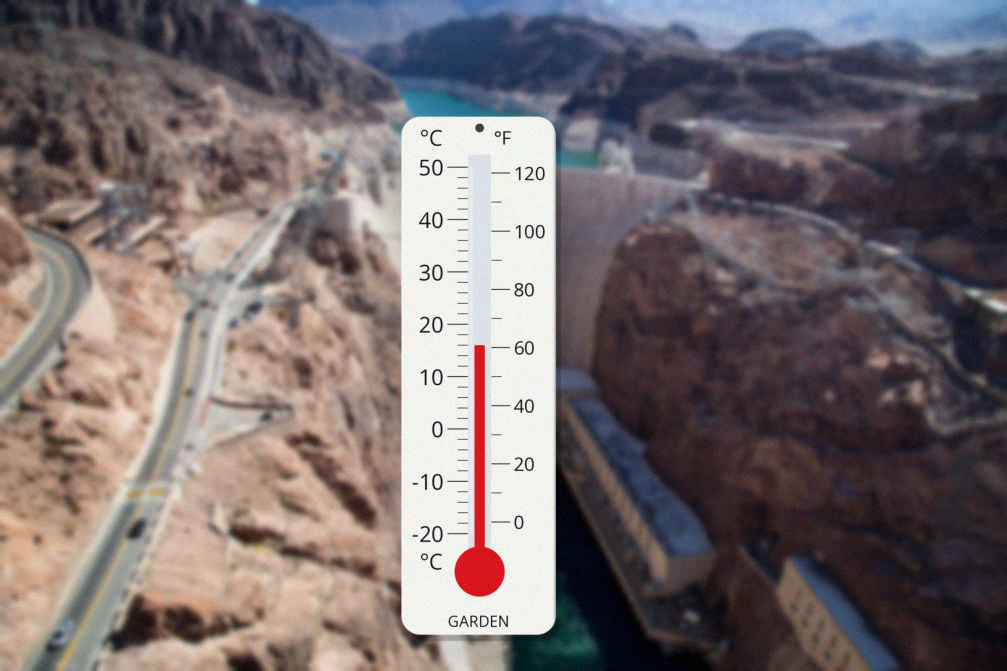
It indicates 16 °C
